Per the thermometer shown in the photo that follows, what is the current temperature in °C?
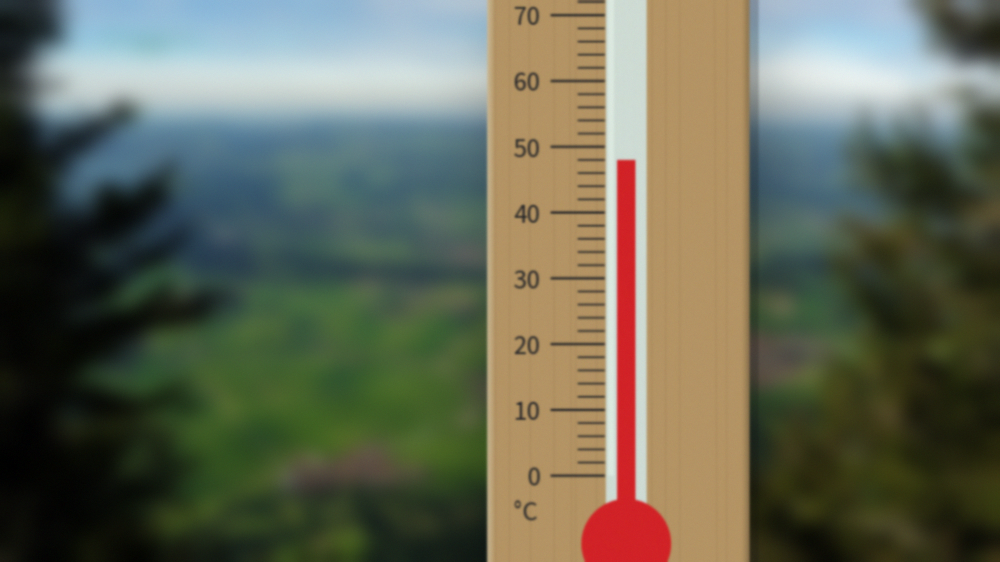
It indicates 48 °C
